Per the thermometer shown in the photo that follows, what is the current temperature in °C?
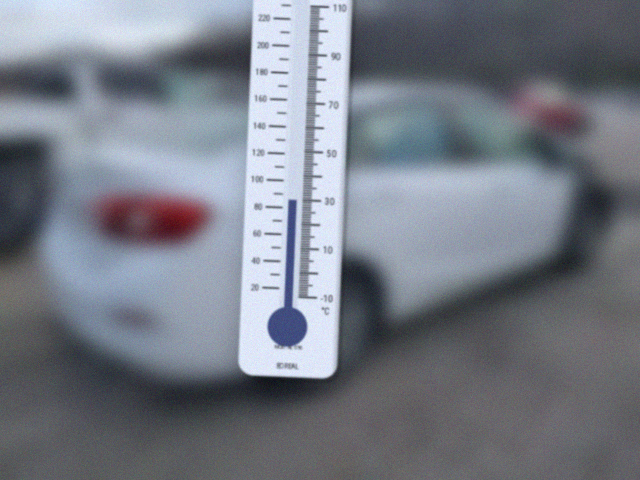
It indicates 30 °C
